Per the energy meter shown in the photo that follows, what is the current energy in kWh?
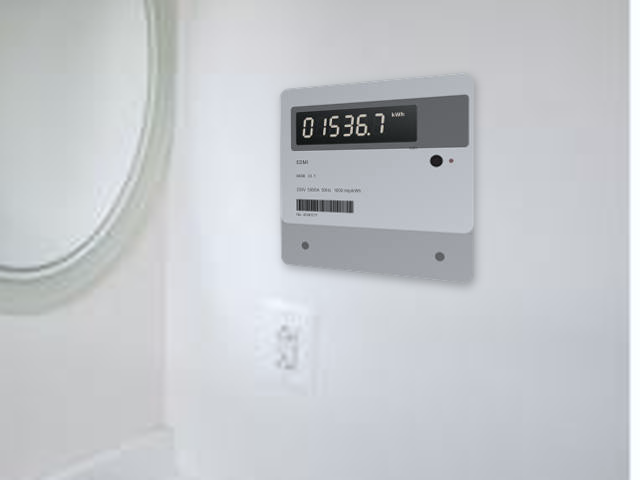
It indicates 1536.7 kWh
